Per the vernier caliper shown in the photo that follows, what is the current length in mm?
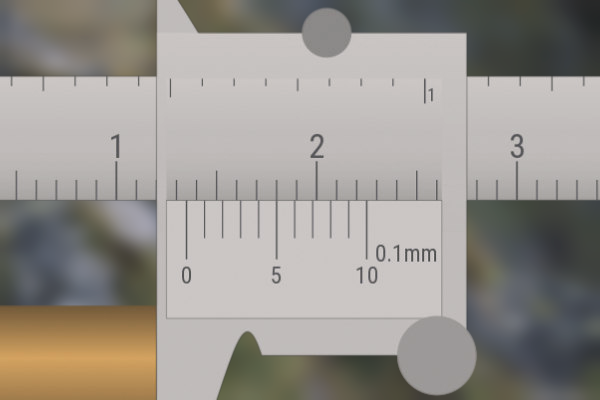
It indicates 13.5 mm
